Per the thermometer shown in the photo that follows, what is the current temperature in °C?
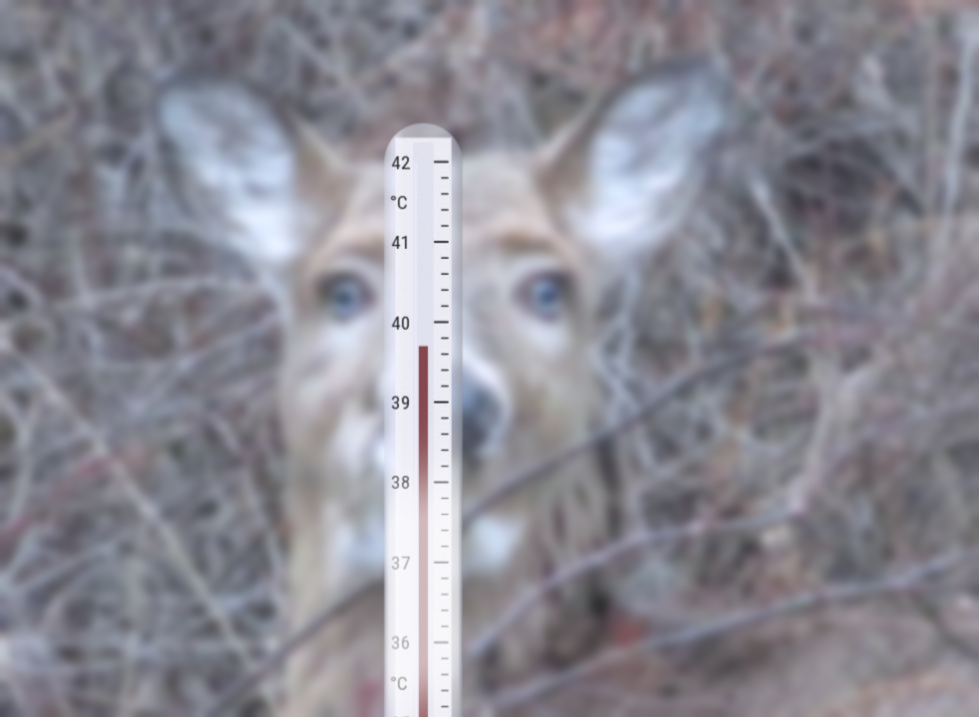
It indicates 39.7 °C
